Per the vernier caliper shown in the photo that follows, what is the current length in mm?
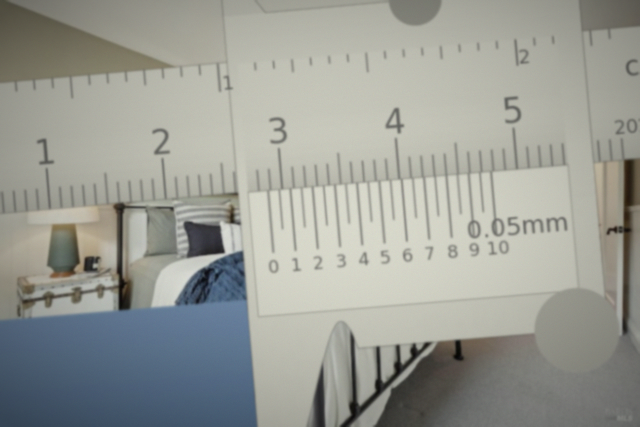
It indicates 28.8 mm
